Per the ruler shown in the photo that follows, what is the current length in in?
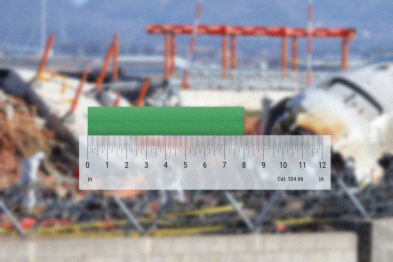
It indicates 8 in
